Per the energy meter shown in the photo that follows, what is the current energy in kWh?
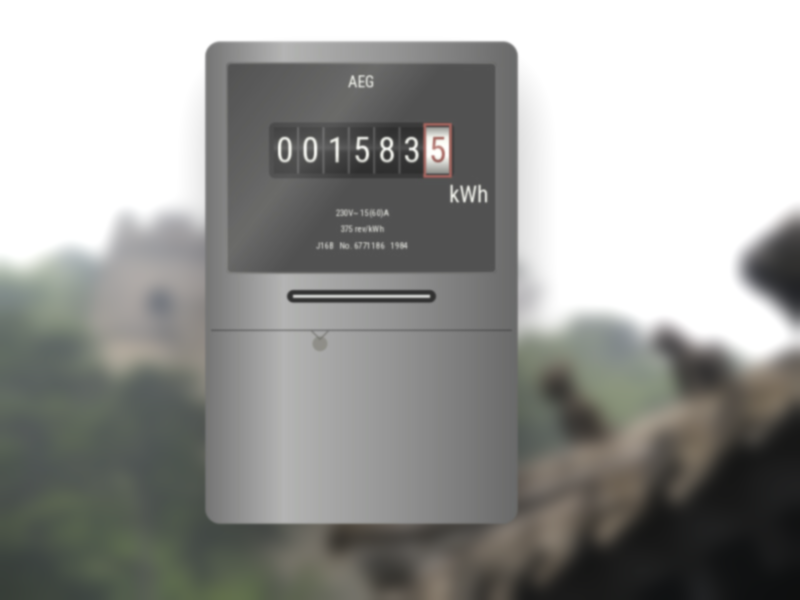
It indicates 1583.5 kWh
